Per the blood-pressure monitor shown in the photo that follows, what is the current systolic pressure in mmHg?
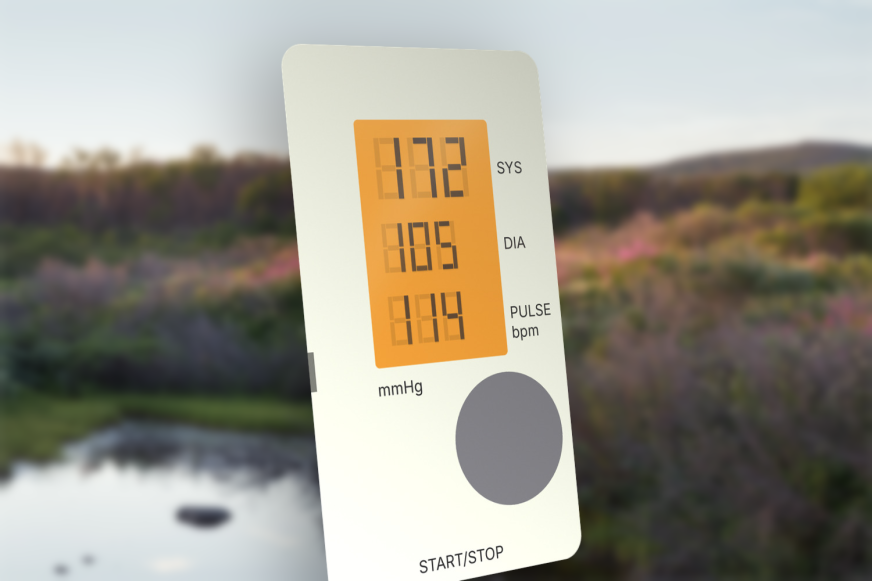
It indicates 172 mmHg
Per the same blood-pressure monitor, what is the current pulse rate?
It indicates 114 bpm
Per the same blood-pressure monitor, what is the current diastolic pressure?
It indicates 105 mmHg
